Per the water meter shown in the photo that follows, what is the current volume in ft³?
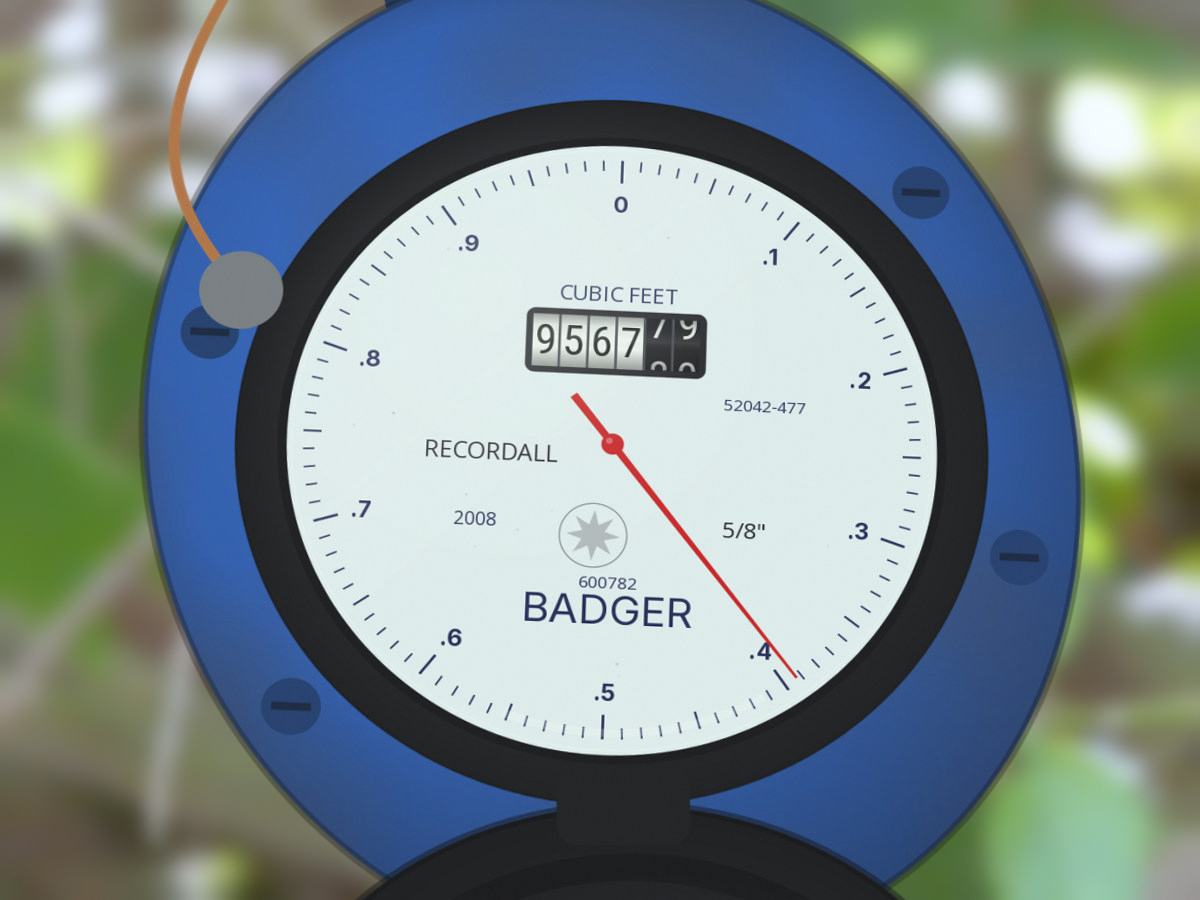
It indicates 956779.39 ft³
